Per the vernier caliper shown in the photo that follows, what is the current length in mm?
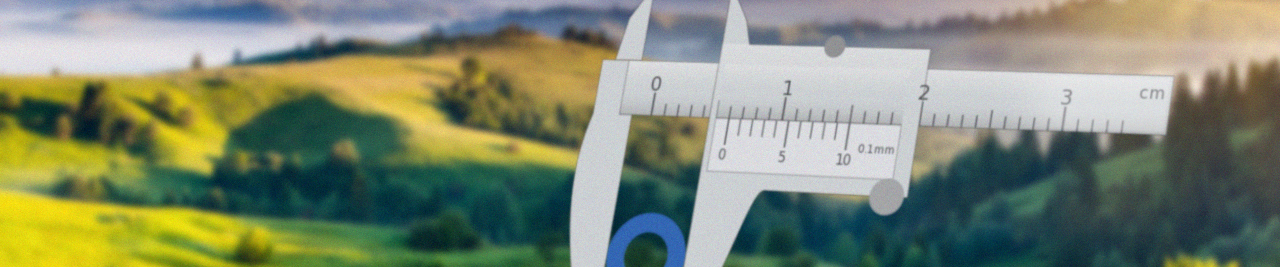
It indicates 6.0 mm
